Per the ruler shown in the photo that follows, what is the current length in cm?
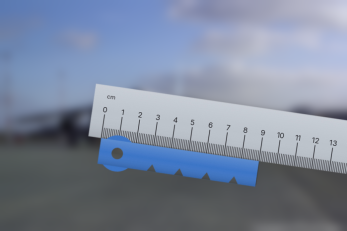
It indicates 9 cm
